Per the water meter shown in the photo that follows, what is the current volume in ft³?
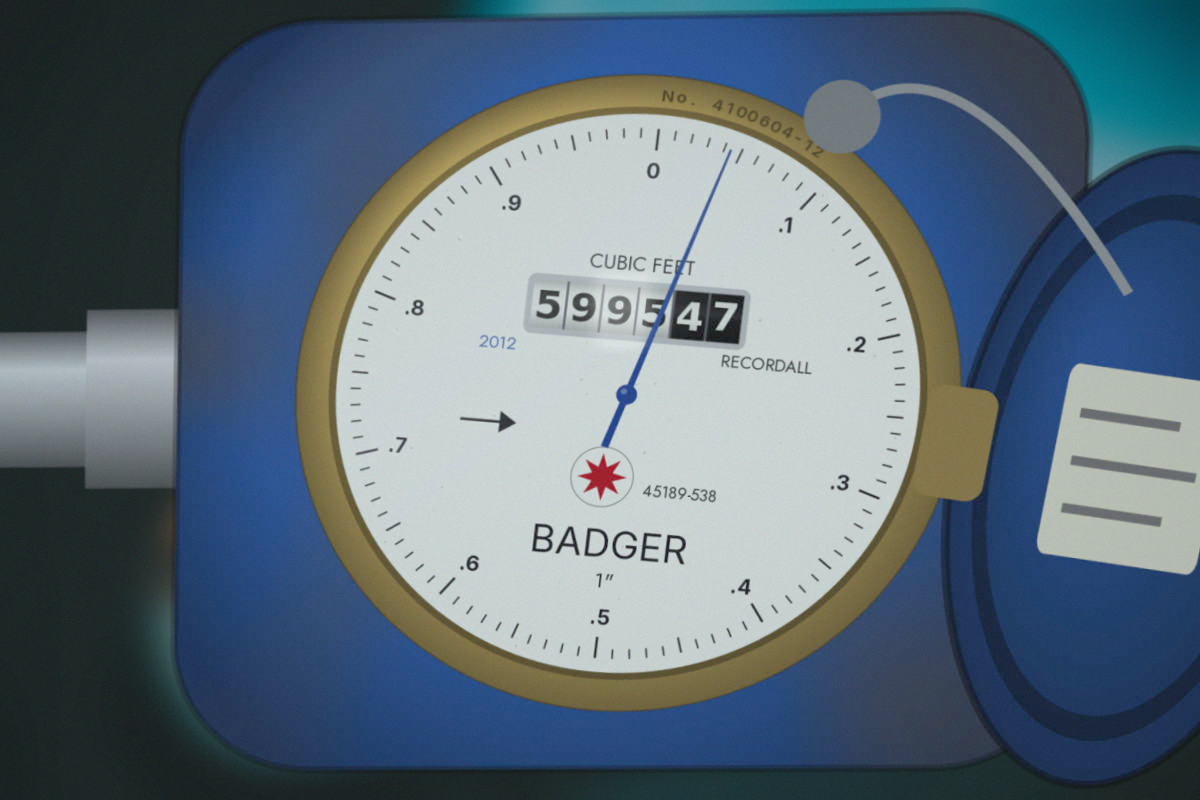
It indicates 599547.04 ft³
